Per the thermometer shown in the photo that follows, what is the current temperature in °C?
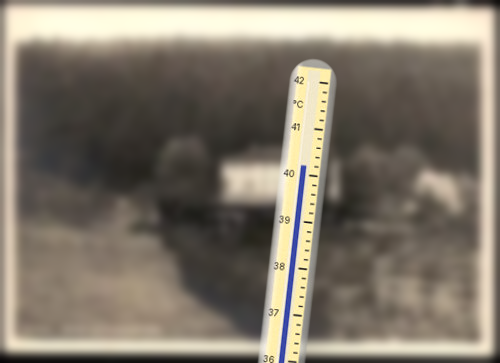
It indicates 40.2 °C
